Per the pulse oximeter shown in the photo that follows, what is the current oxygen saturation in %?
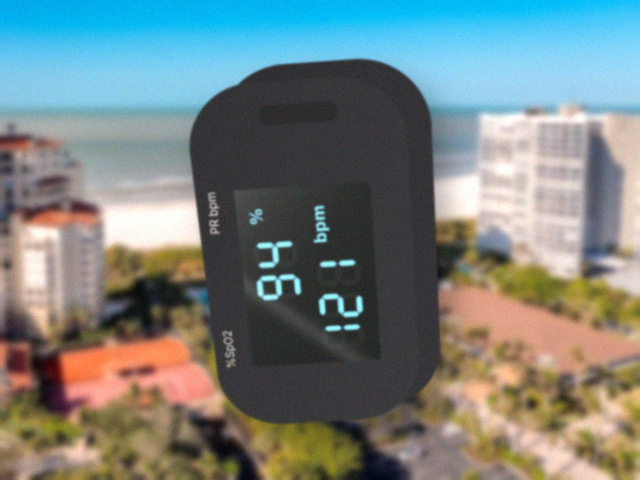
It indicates 94 %
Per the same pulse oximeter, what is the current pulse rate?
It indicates 121 bpm
